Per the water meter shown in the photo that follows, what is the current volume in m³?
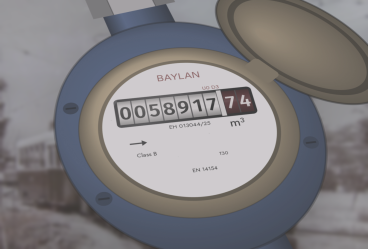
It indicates 58917.74 m³
